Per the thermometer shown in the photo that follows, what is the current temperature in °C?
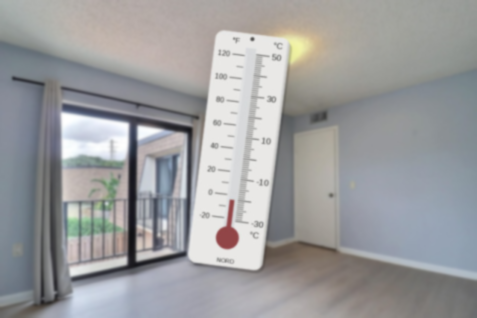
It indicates -20 °C
